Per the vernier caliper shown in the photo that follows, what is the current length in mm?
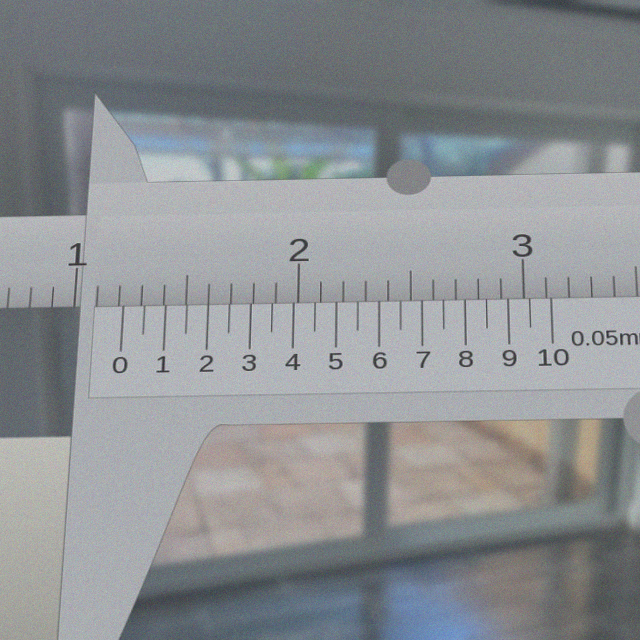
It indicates 12.2 mm
